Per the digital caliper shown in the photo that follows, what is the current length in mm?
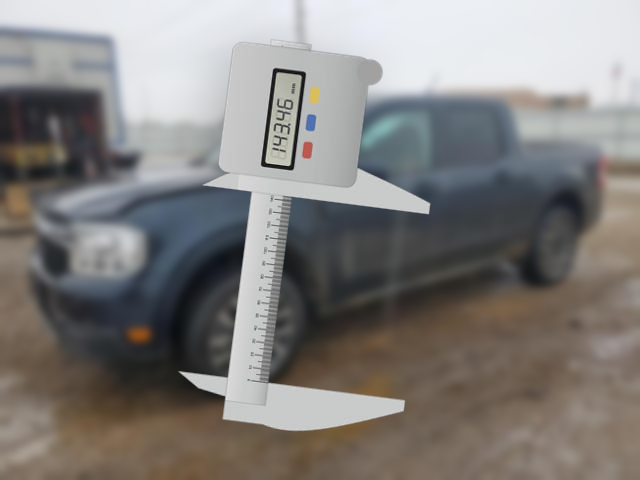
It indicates 143.46 mm
